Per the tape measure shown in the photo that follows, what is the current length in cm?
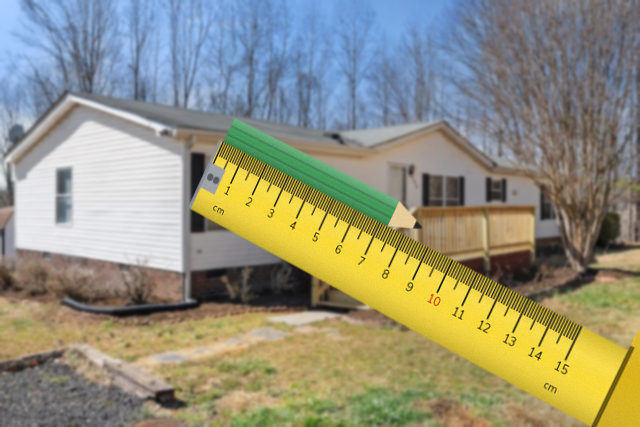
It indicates 8.5 cm
